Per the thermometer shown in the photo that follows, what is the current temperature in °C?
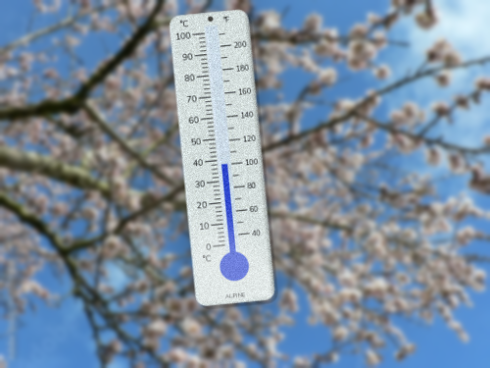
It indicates 38 °C
